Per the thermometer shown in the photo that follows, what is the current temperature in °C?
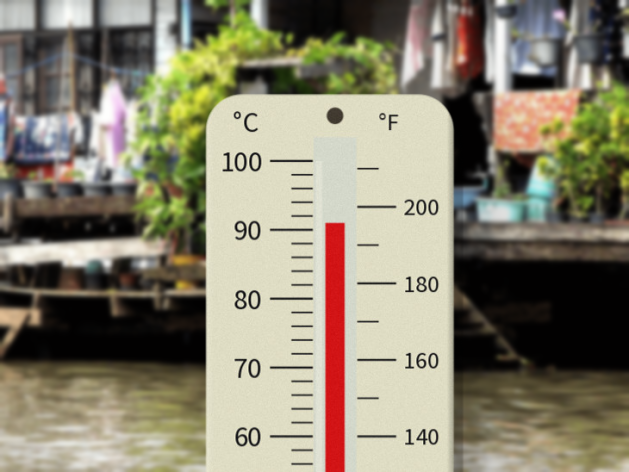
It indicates 91 °C
